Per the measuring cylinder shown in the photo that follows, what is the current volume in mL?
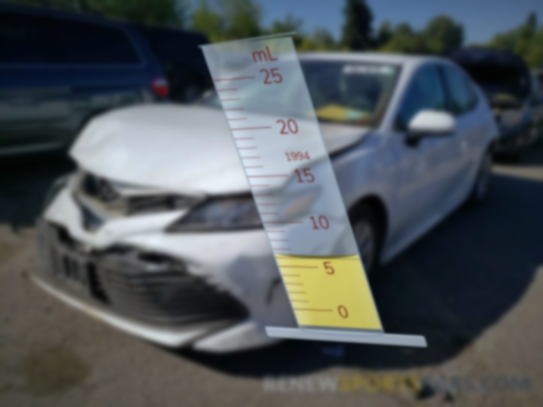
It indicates 6 mL
